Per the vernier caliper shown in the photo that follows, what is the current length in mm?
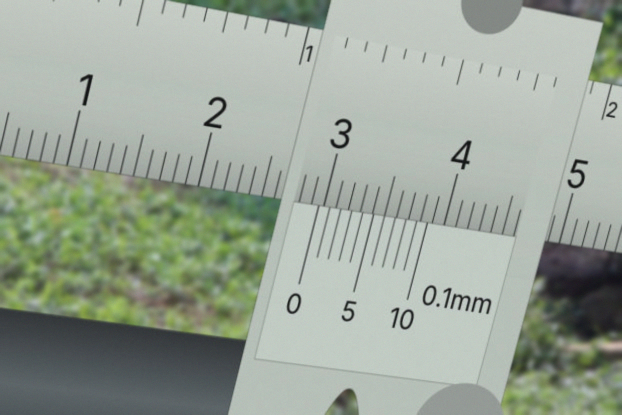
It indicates 29.6 mm
